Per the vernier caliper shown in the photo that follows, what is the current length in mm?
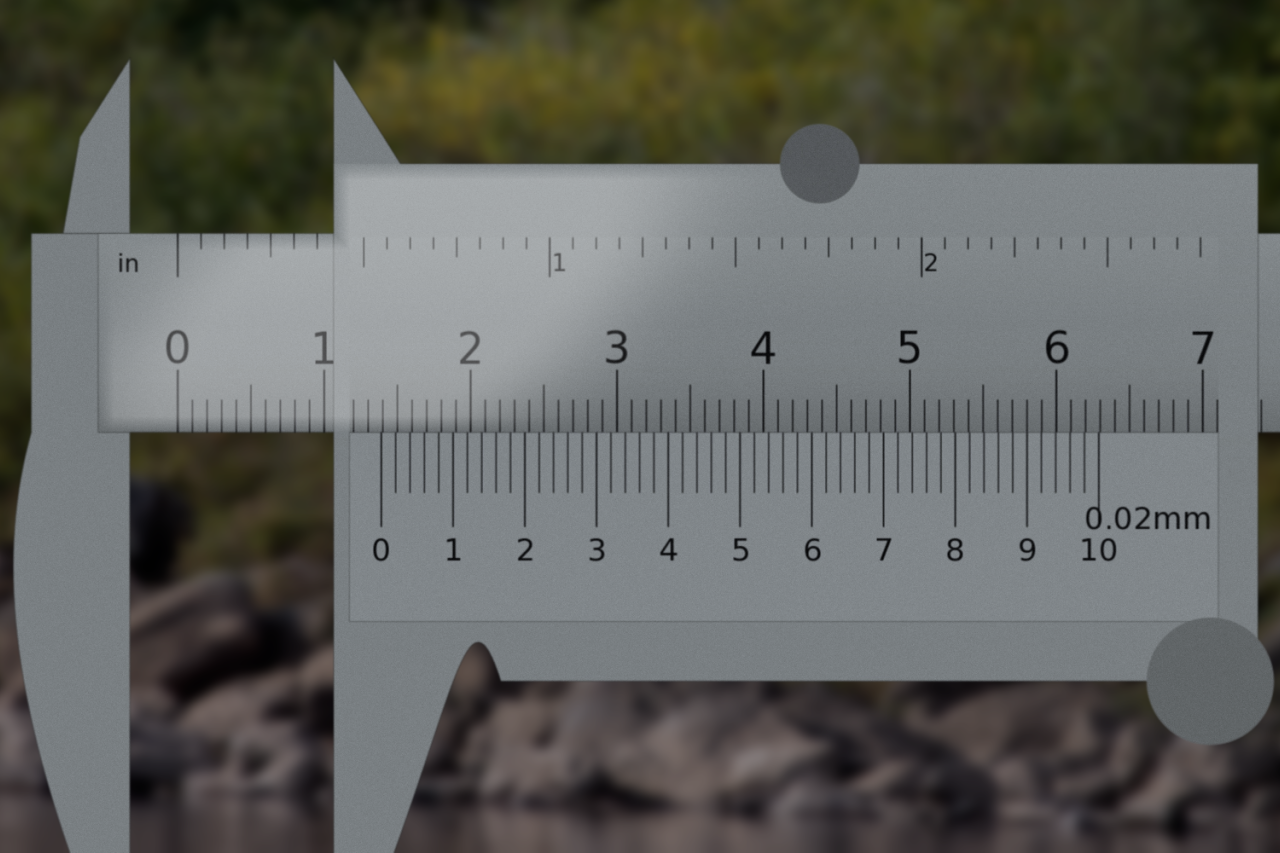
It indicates 13.9 mm
